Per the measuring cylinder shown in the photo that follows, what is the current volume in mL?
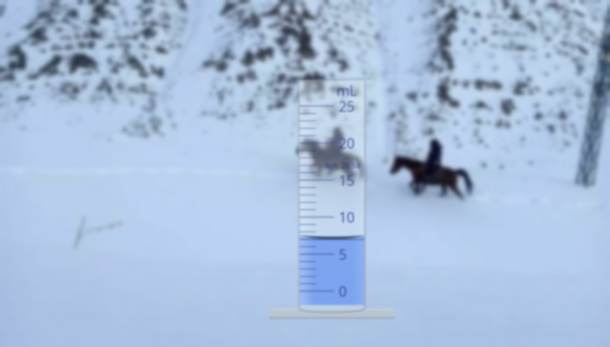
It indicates 7 mL
